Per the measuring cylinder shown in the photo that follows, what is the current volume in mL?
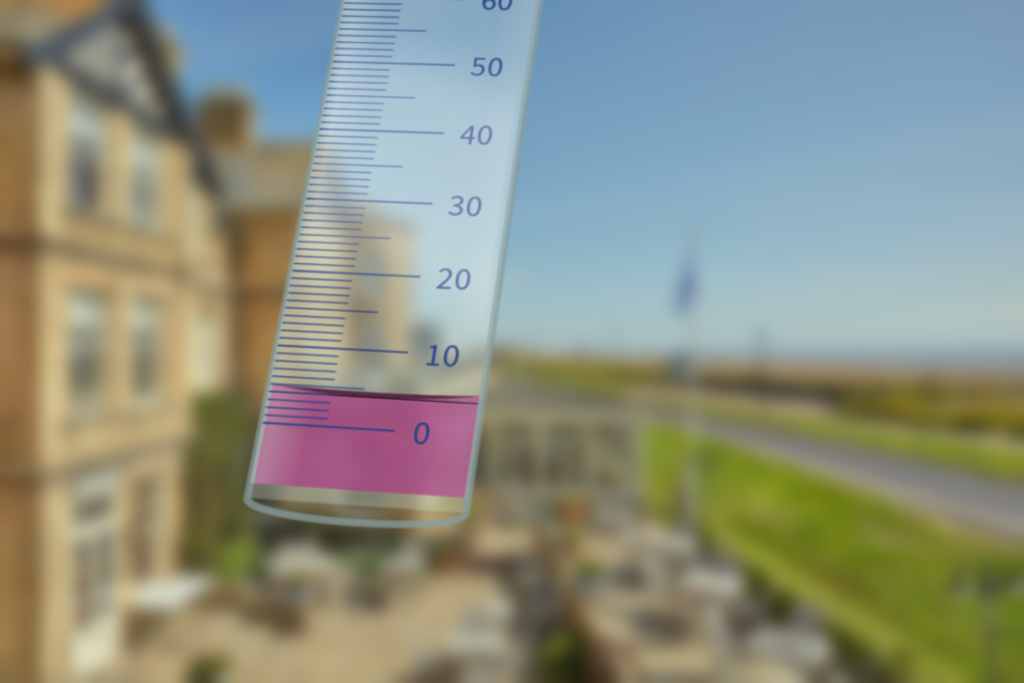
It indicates 4 mL
